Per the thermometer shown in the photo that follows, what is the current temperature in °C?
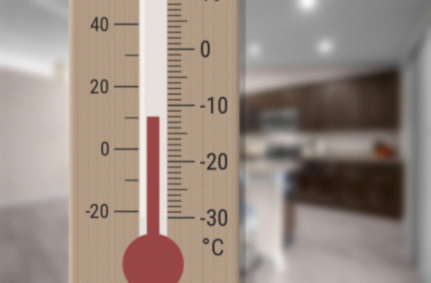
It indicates -12 °C
